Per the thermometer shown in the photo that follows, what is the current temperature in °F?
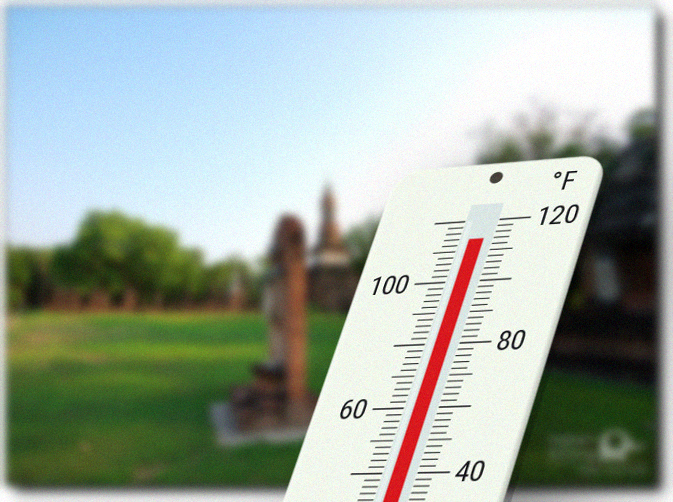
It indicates 114 °F
